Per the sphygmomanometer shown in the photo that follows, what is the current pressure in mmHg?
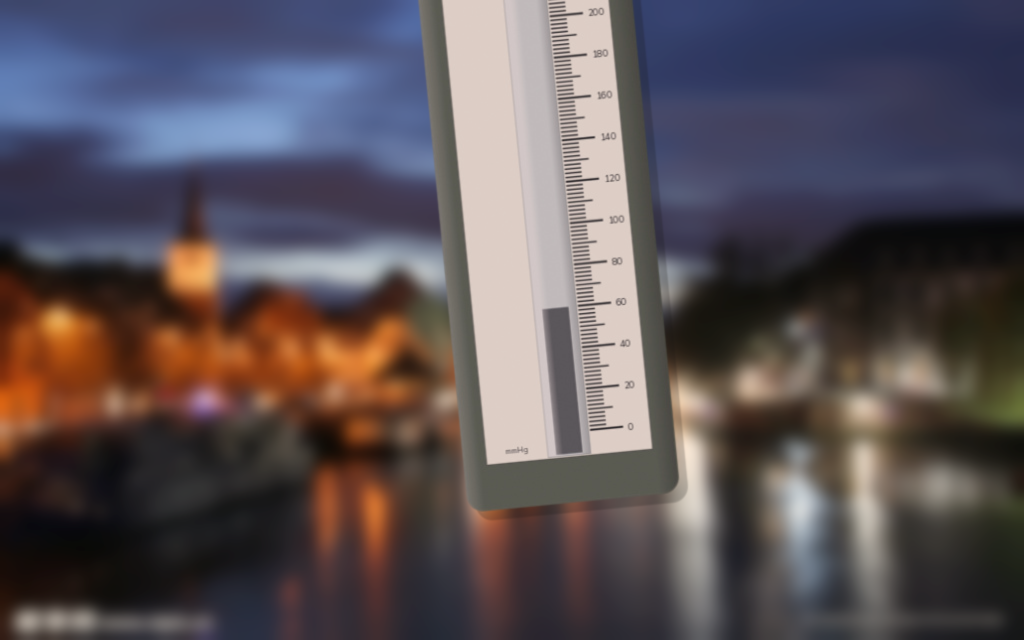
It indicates 60 mmHg
